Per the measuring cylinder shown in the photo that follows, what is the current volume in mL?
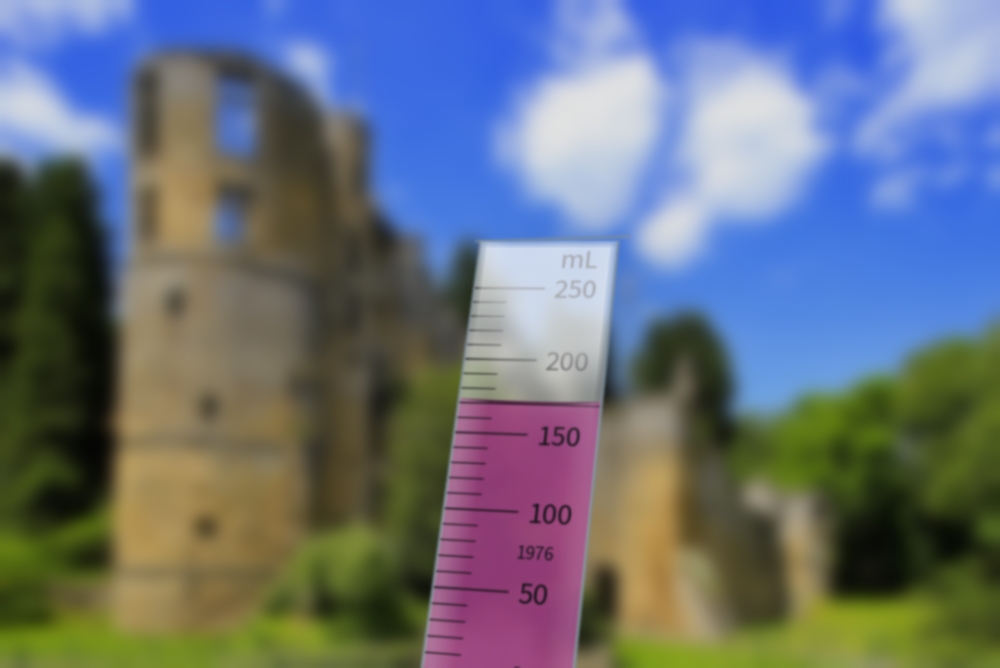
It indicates 170 mL
